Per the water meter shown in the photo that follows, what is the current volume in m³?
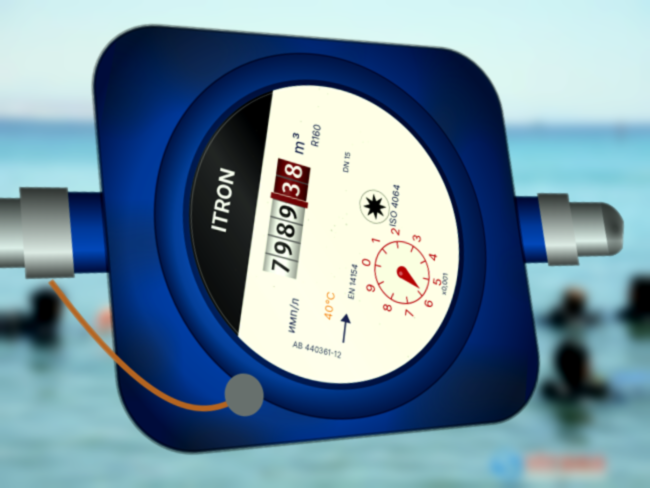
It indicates 7989.385 m³
